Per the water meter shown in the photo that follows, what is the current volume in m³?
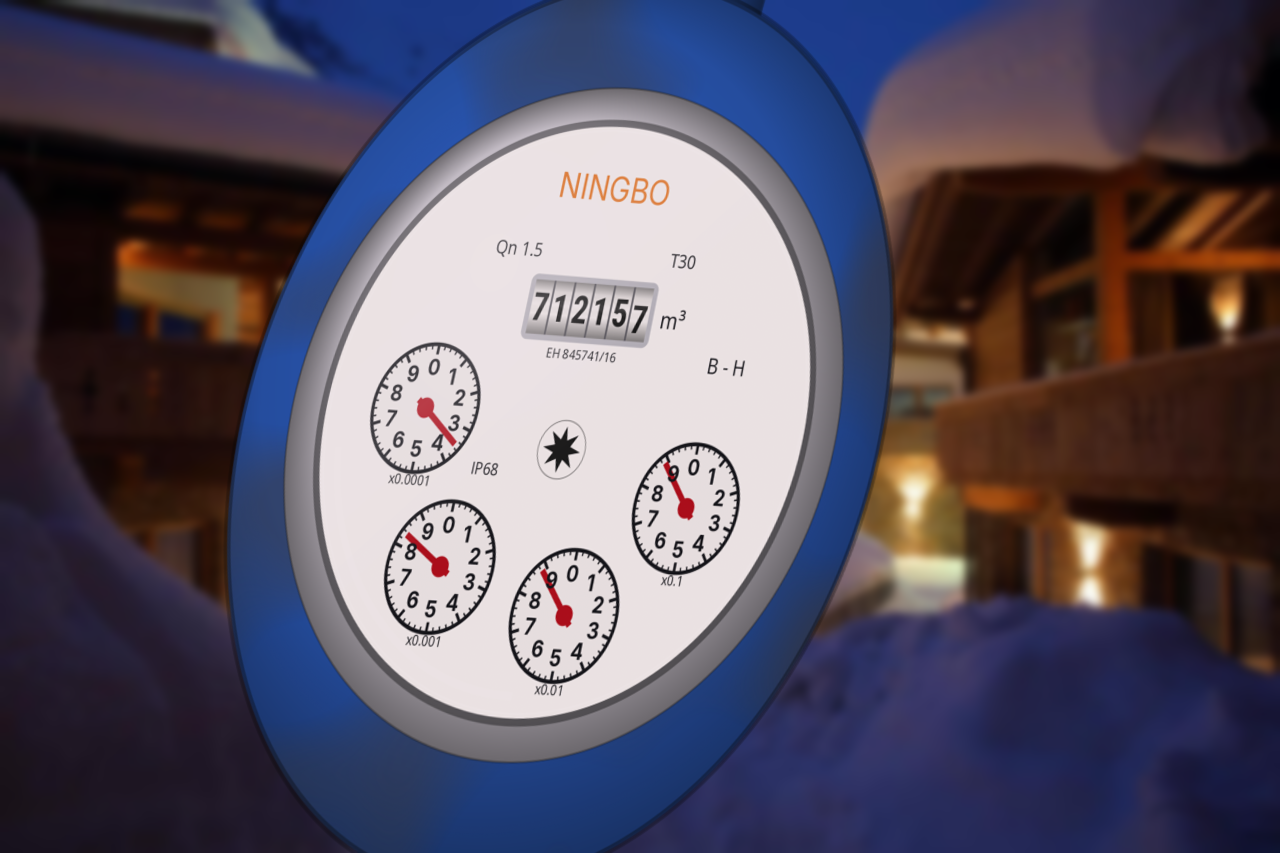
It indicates 712156.8883 m³
